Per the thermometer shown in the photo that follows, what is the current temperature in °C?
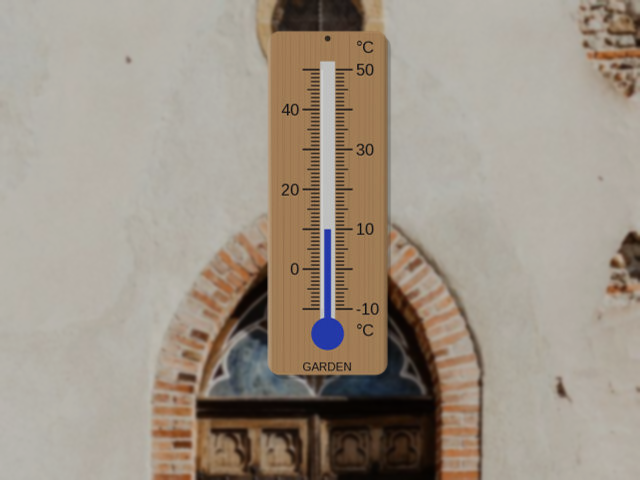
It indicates 10 °C
